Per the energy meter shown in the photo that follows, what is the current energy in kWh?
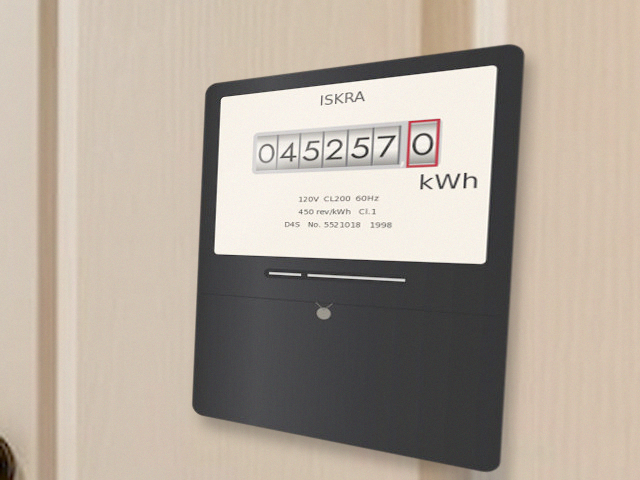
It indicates 45257.0 kWh
